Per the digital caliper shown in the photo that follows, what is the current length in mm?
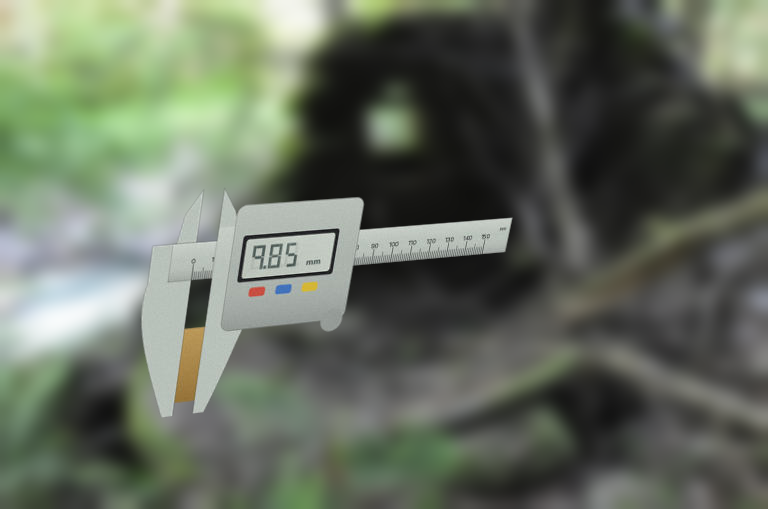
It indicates 9.85 mm
